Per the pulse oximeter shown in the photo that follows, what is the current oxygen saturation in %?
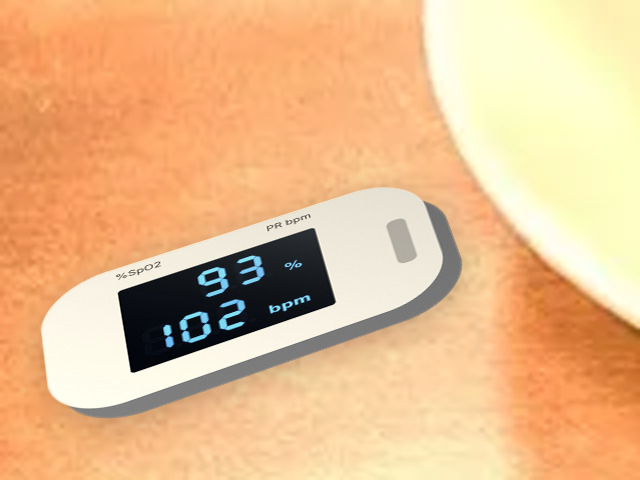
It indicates 93 %
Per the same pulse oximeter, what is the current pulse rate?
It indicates 102 bpm
